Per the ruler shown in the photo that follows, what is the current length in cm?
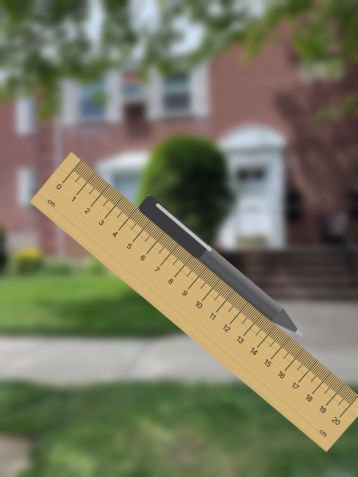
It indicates 11.5 cm
